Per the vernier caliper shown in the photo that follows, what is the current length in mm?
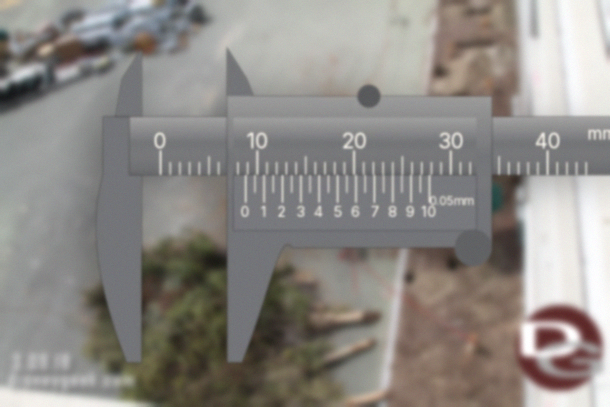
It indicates 8.8 mm
